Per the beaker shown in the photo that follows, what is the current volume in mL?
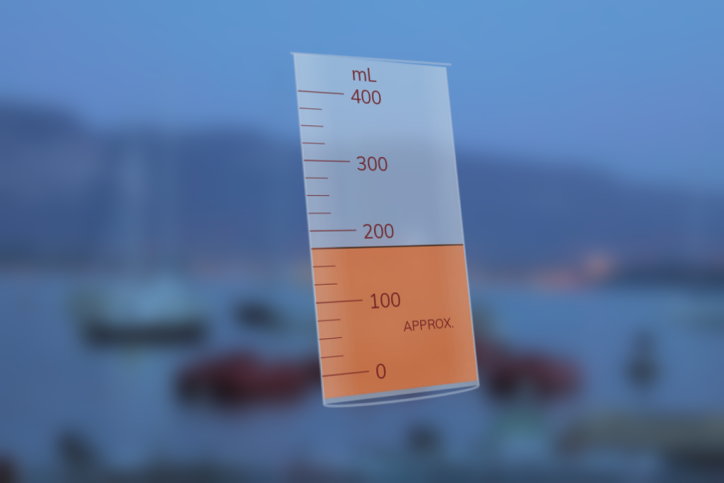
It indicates 175 mL
